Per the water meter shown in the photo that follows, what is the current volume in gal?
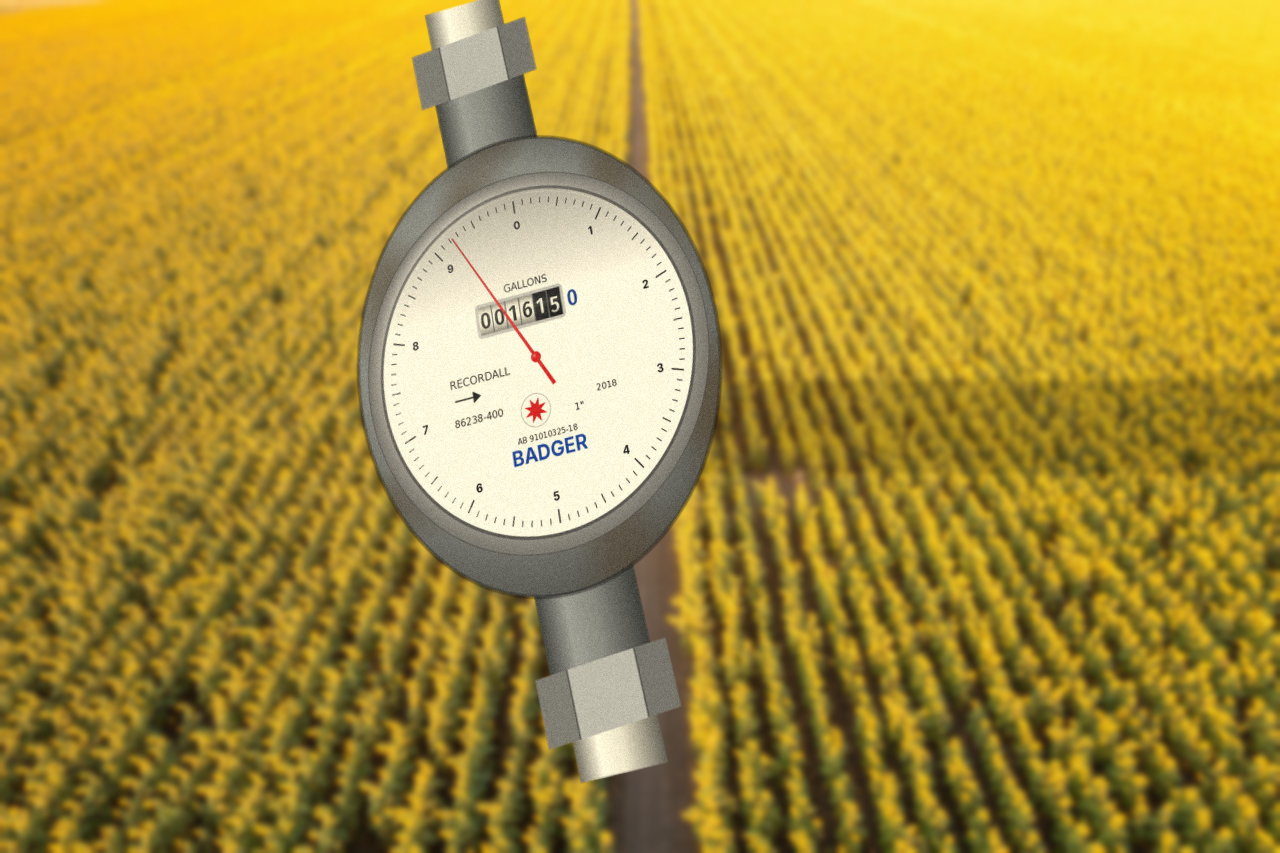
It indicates 16149.2 gal
